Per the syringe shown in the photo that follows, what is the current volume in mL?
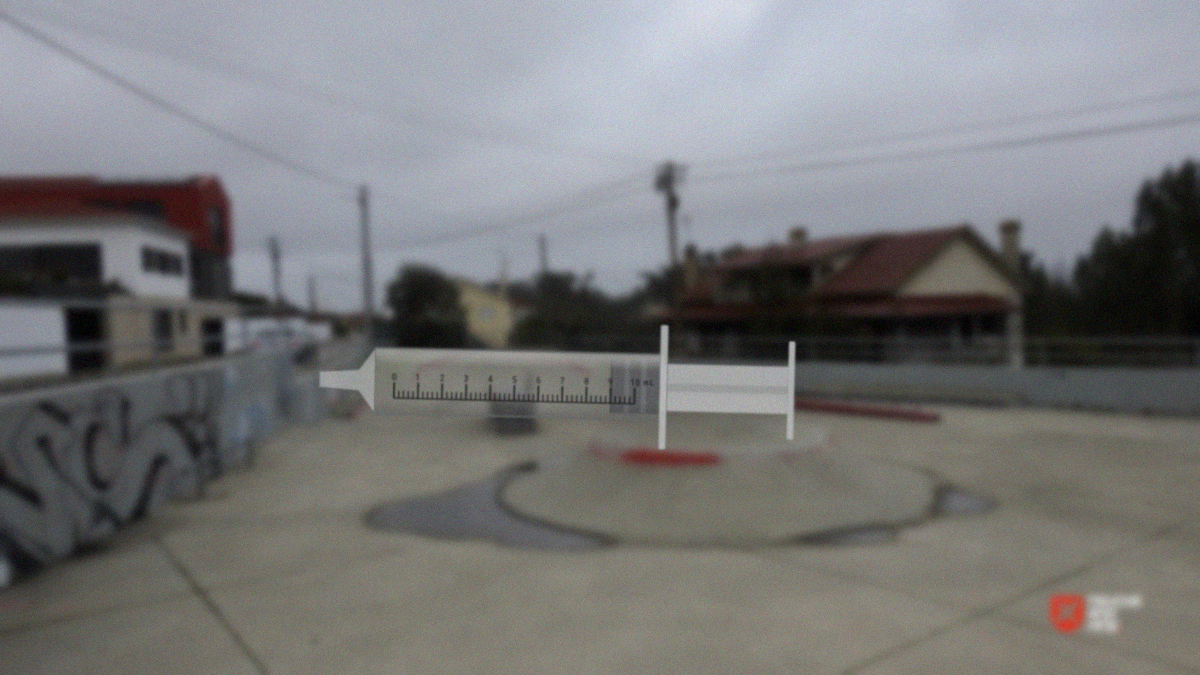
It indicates 9 mL
